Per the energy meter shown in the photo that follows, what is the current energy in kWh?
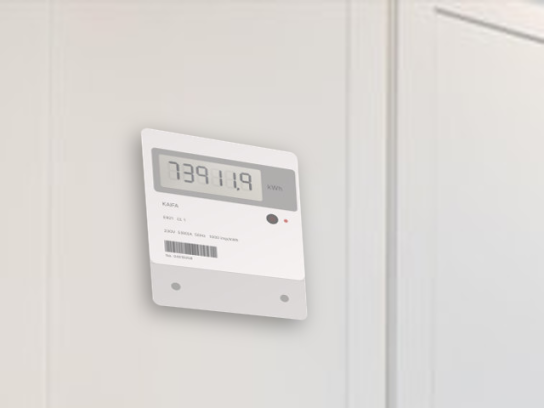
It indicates 73911.9 kWh
